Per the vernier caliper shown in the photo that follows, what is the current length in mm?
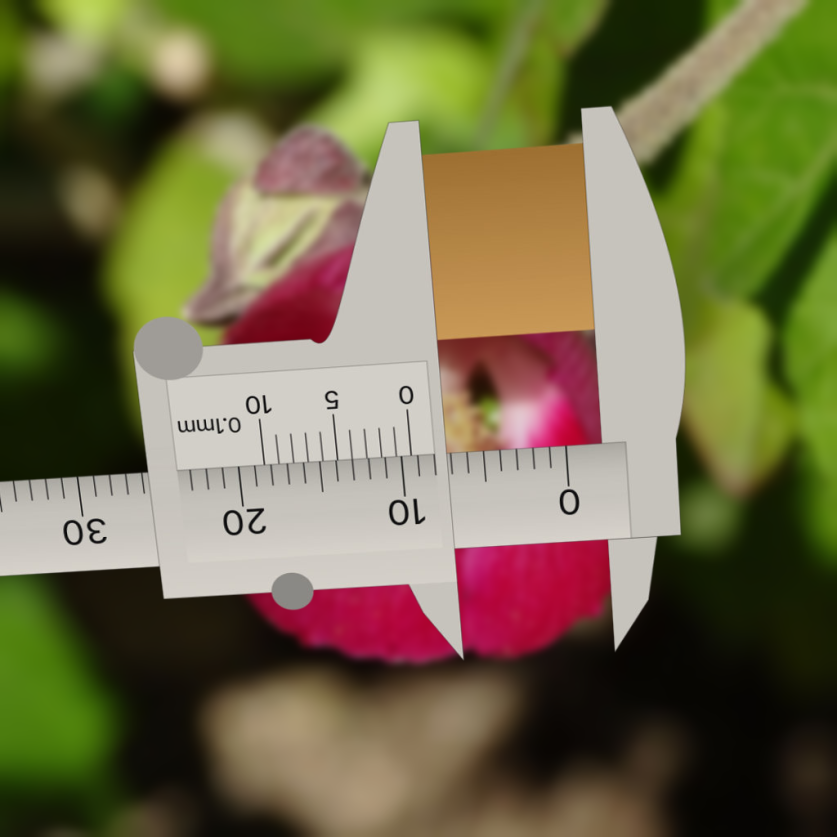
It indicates 9.4 mm
